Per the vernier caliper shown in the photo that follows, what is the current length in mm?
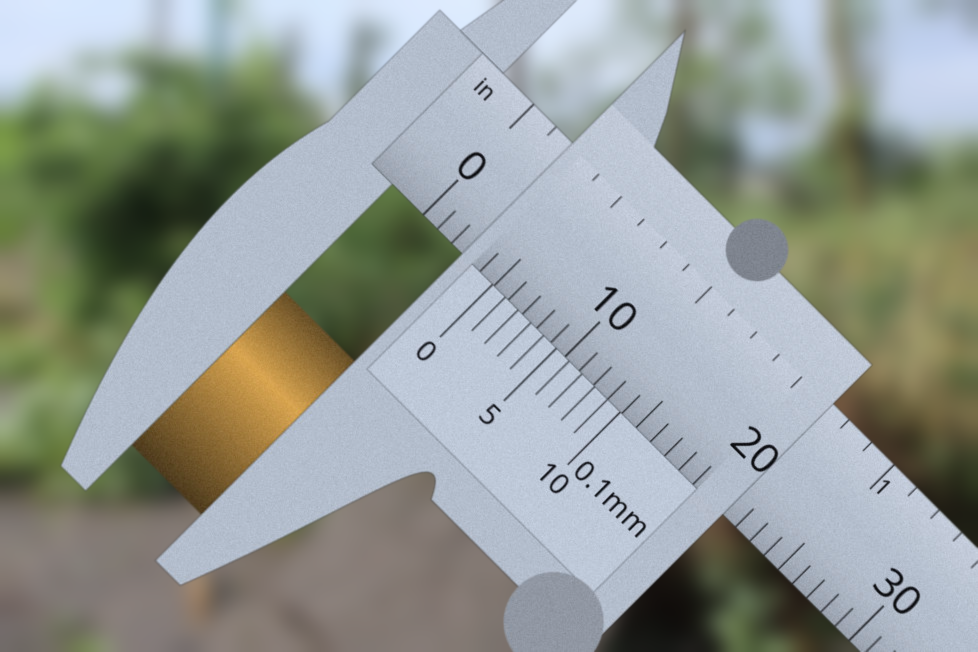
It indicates 4.9 mm
